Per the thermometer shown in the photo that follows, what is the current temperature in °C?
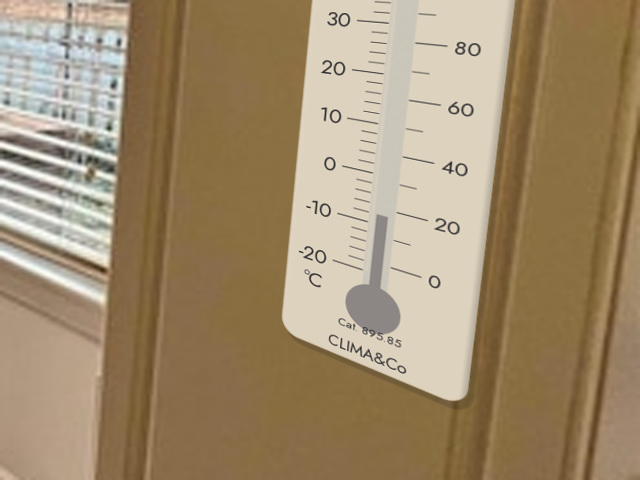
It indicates -8 °C
